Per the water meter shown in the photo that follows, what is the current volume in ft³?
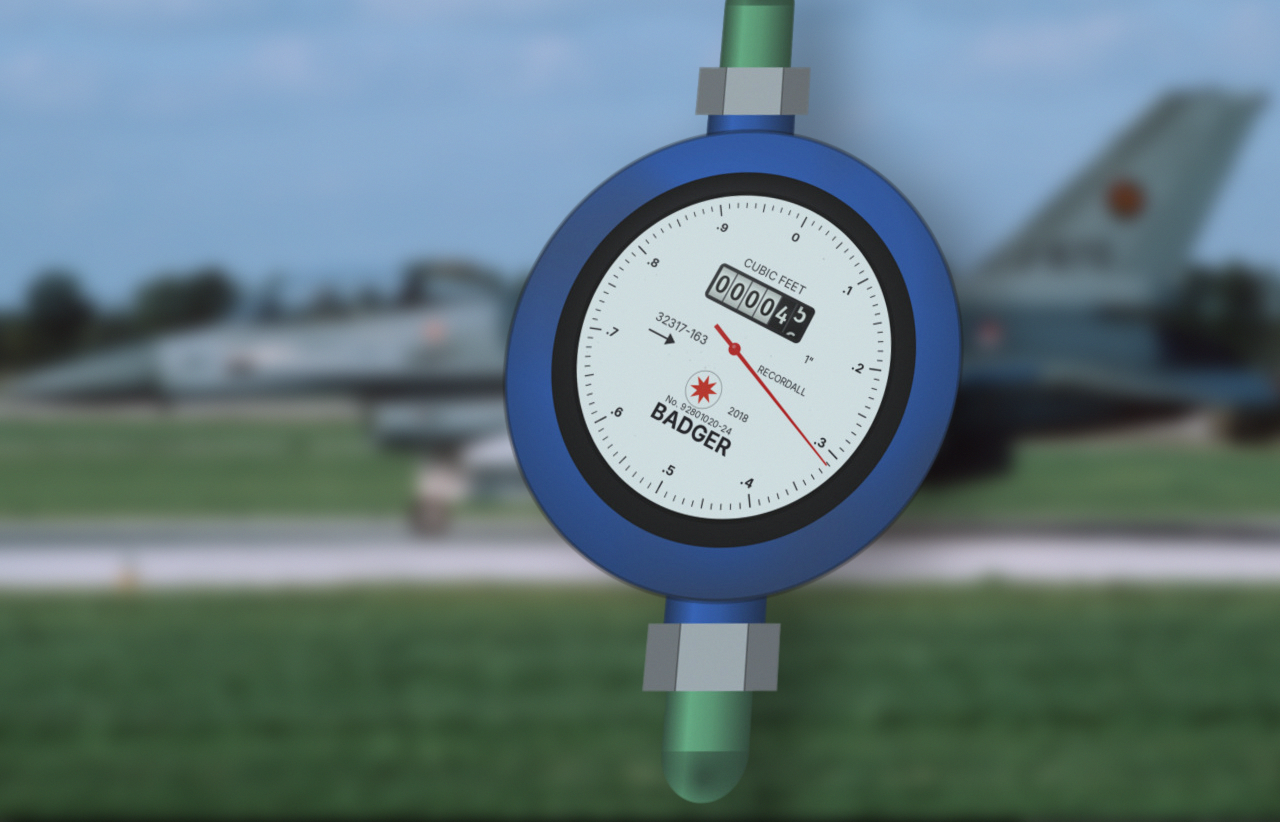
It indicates 45.31 ft³
